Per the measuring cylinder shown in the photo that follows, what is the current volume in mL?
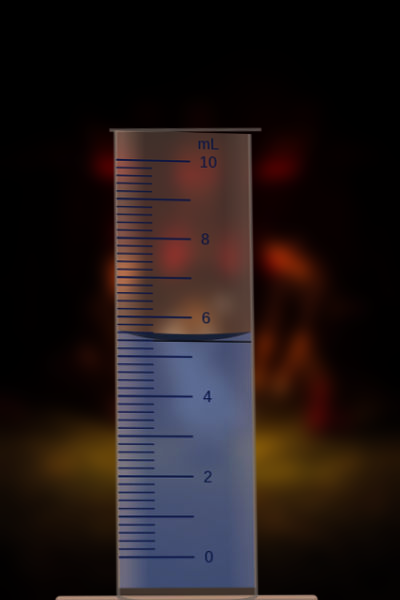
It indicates 5.4 mL
